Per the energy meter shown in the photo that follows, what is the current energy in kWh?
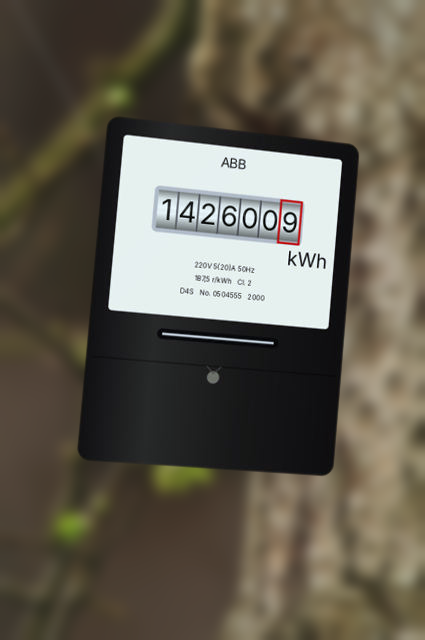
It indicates 142600.9 kWh
